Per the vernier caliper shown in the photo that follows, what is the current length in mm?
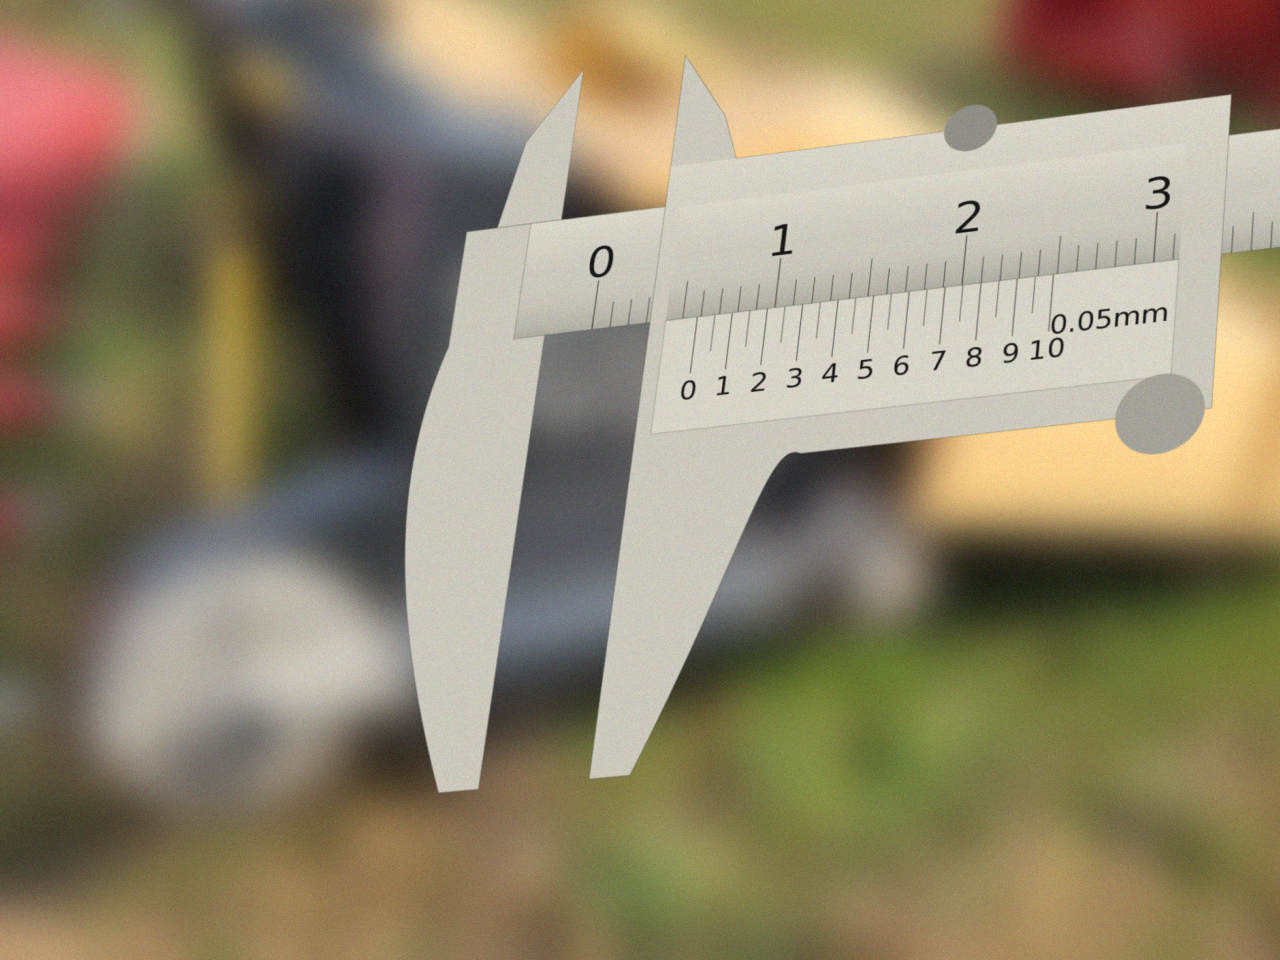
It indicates 5.8 mm
